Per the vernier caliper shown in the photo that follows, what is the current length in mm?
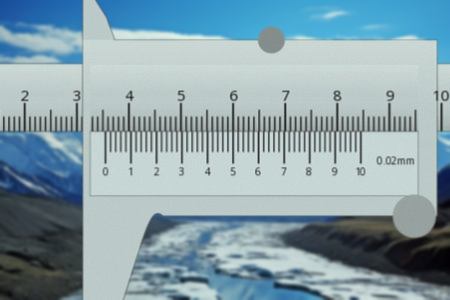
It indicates 35.5 mm
